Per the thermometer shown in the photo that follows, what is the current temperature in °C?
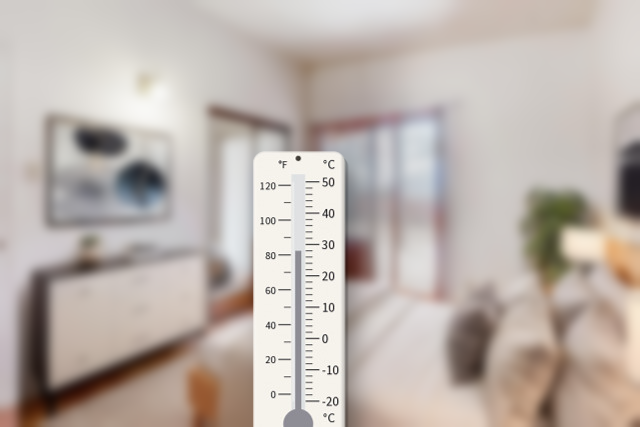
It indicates 28 °C
